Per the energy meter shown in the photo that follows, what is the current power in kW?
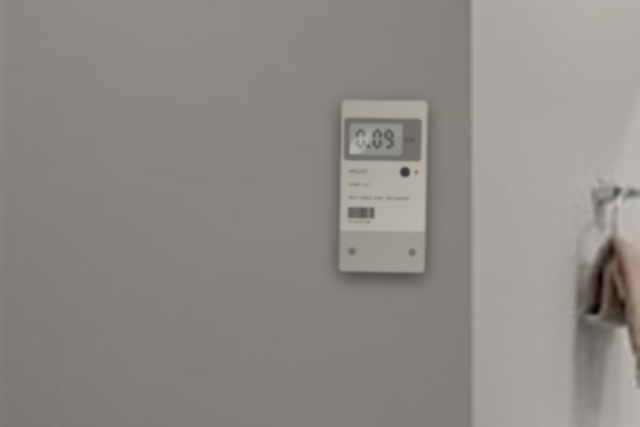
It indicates 0.09 kW
